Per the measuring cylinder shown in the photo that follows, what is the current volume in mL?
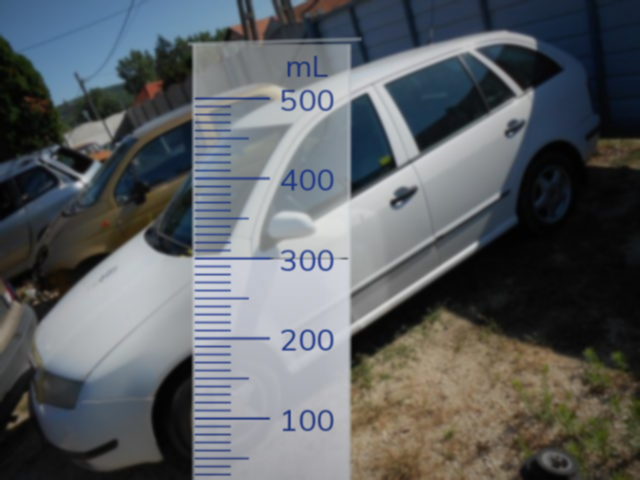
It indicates 300 mL
